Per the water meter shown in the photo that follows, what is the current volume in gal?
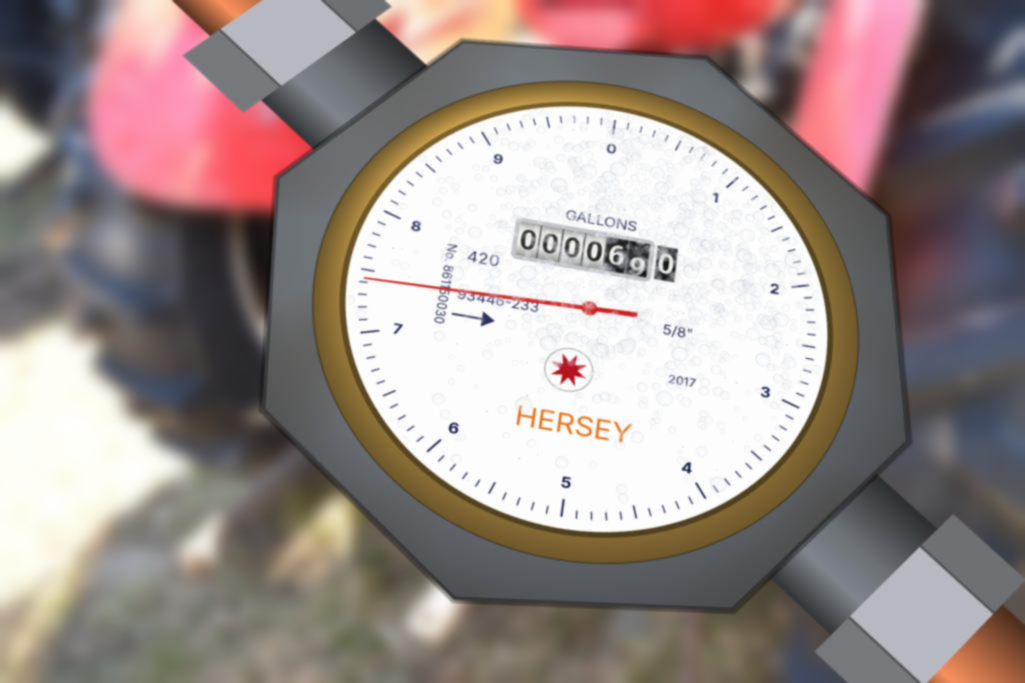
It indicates 687.4 gal
